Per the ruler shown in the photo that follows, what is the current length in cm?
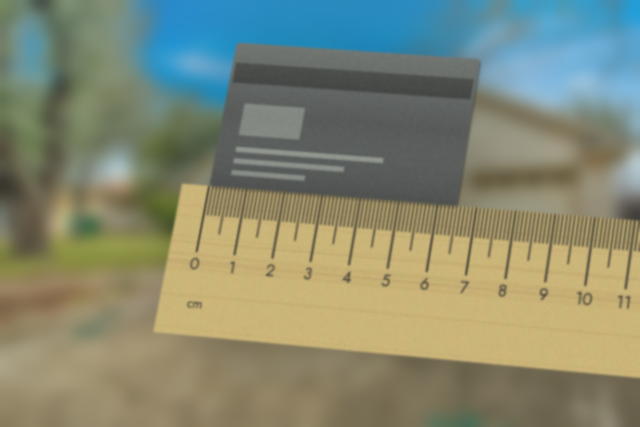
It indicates 6.5 cm
